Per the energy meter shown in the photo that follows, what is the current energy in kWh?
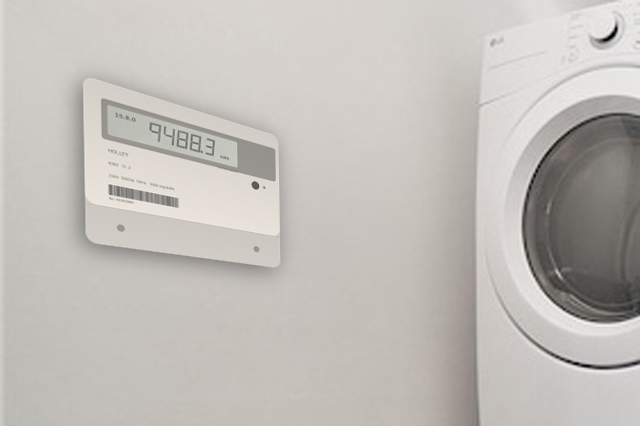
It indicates 9488.3 kWh
